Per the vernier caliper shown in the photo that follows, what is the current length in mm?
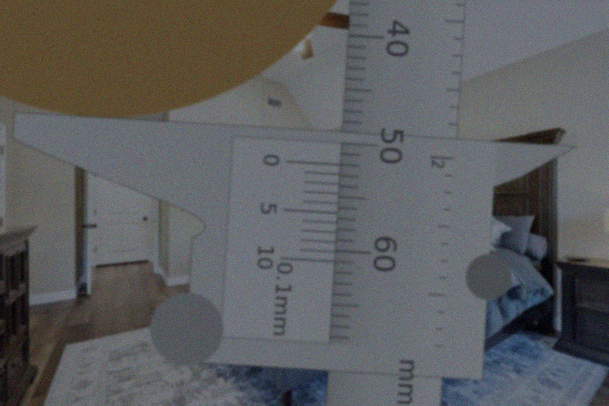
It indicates 52.0 mm
